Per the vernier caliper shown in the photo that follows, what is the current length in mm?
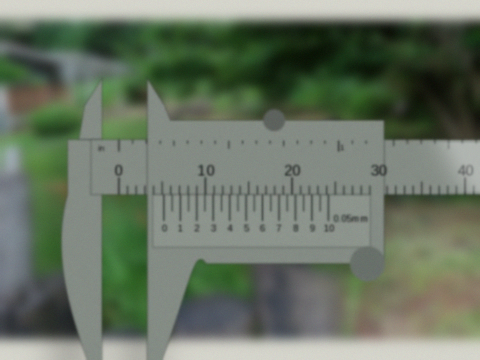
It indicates 5.2 mm
